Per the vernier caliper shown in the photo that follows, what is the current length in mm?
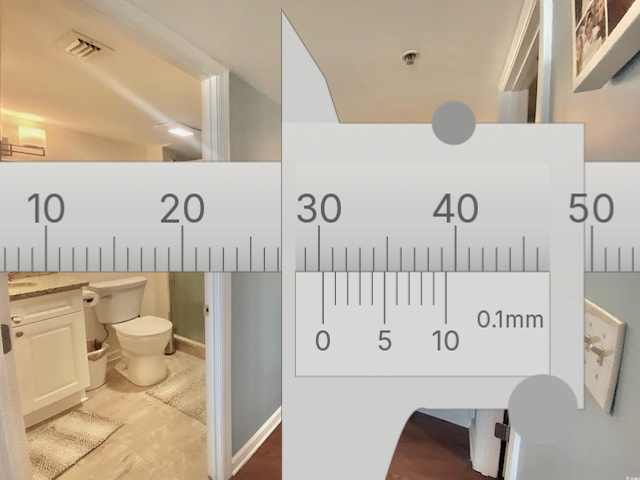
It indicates 30.3 mm
